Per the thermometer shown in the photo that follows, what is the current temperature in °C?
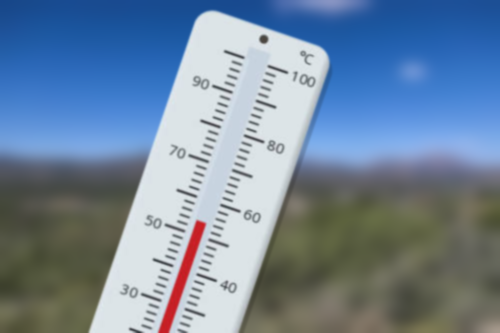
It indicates 54 °C
